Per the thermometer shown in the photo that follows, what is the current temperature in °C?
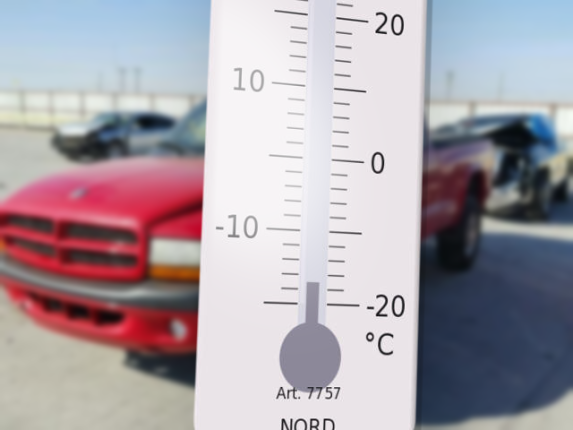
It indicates -17 °C
